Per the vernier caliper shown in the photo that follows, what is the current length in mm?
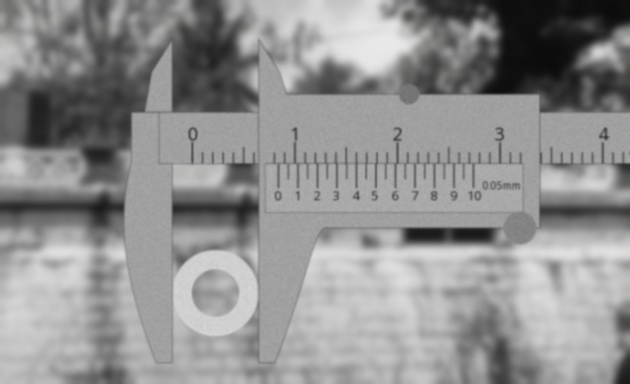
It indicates 8.4 mm
